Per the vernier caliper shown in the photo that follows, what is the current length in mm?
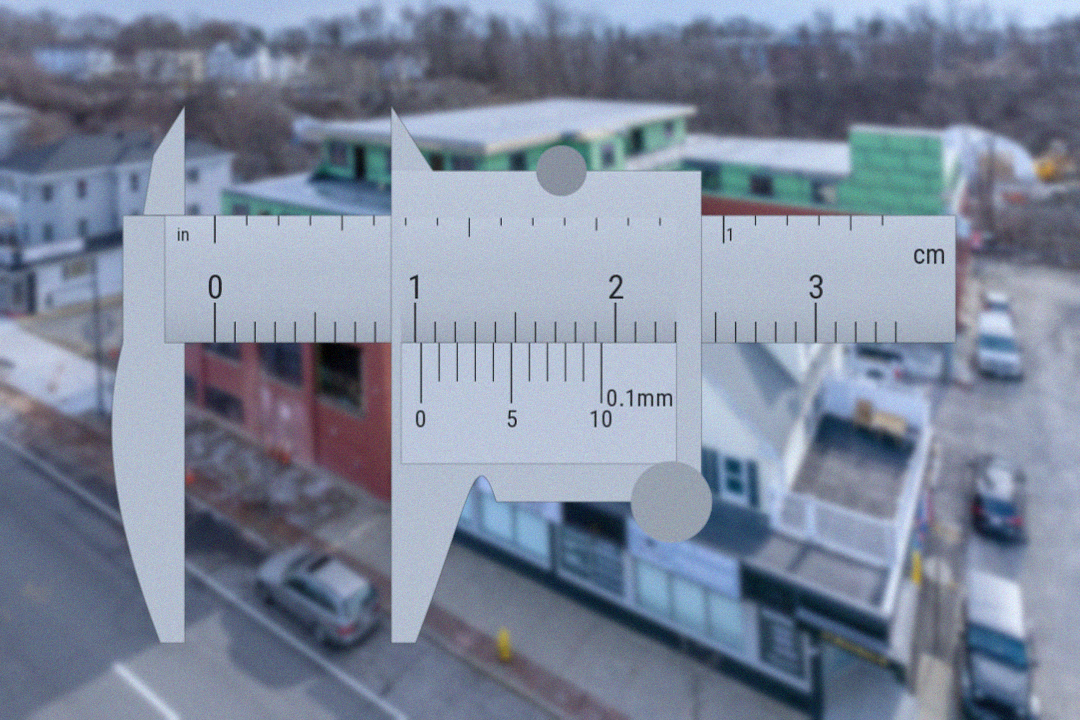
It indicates 10.3 mm
